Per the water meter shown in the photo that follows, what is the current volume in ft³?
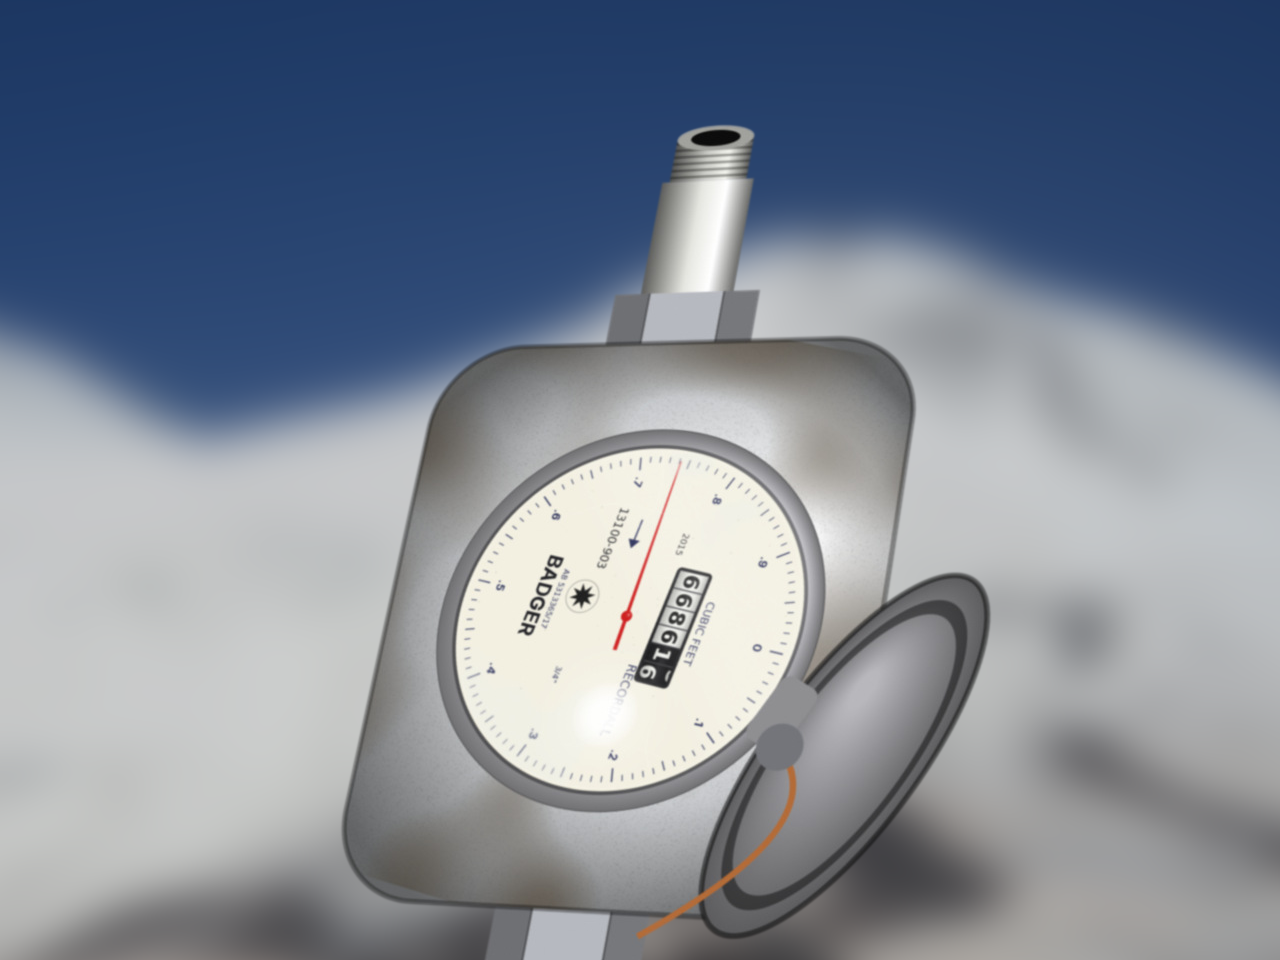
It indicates 668615.74 ft³
